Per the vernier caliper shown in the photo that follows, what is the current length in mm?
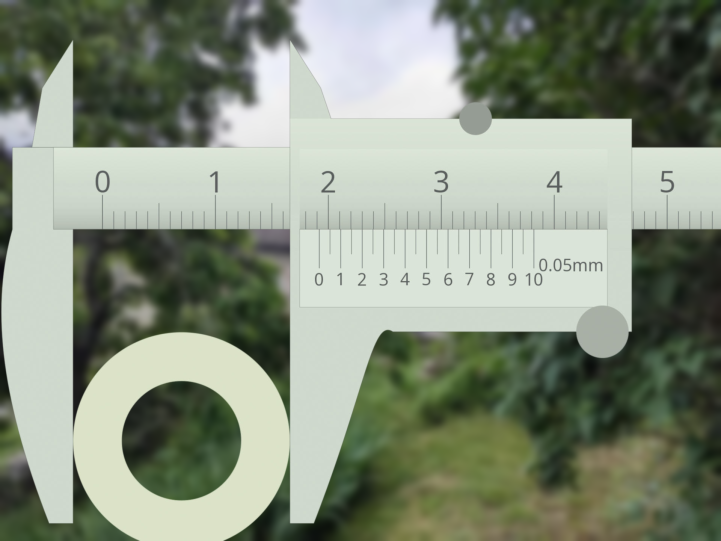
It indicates 19.2 mm
